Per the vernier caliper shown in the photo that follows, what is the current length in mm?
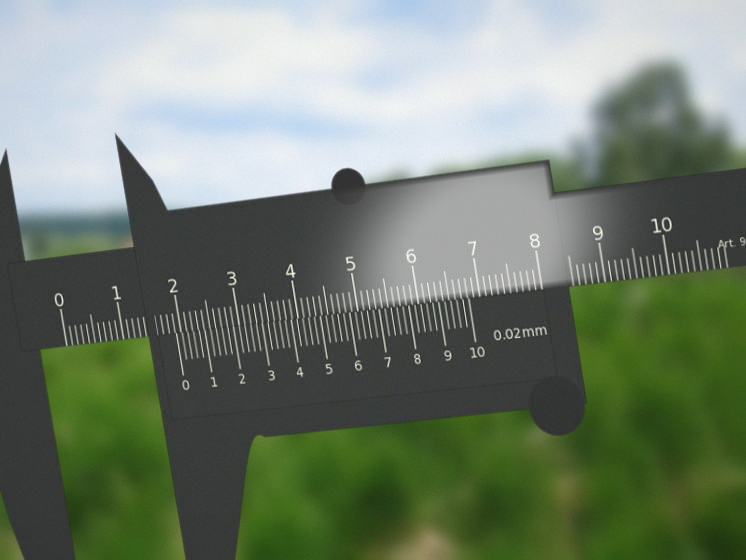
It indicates 19.2 mm
